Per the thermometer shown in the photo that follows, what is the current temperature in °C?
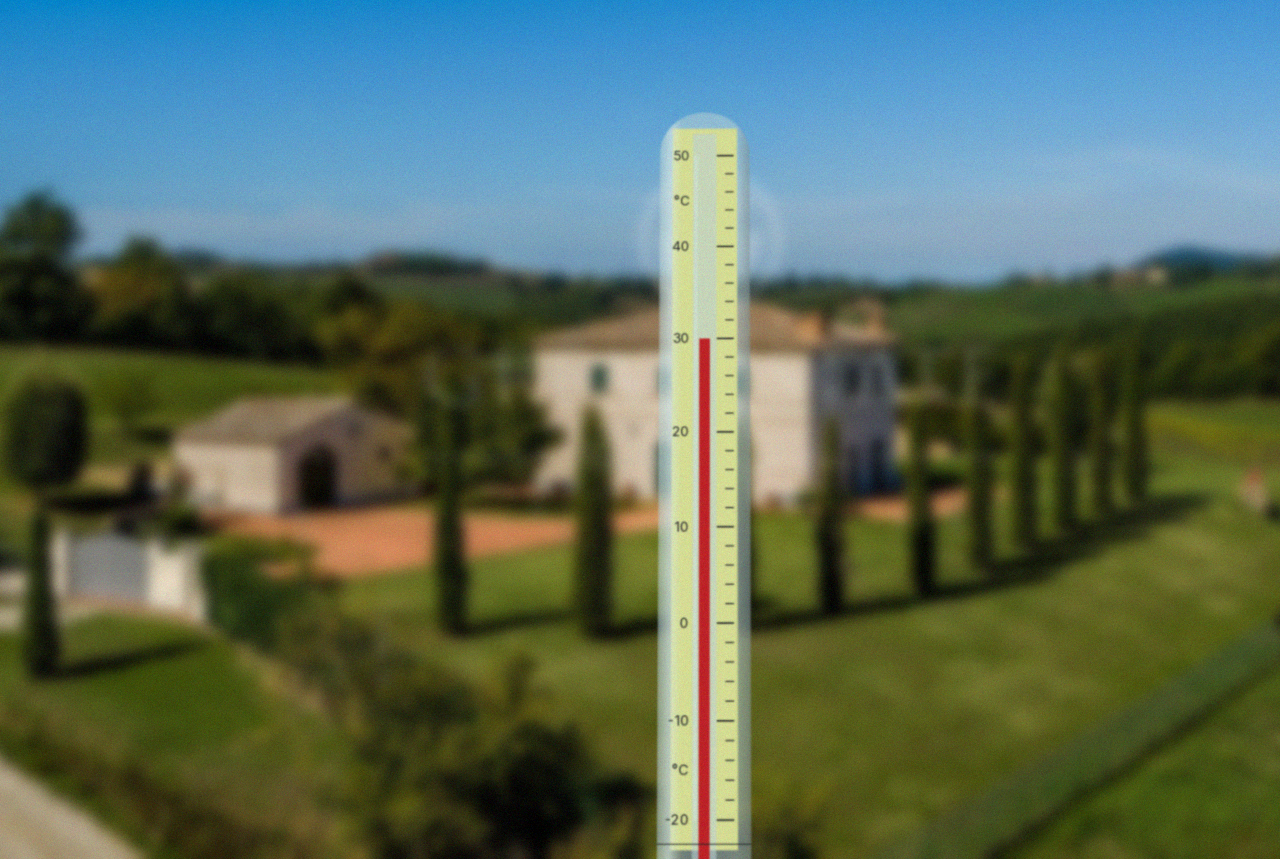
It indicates 30 °C
